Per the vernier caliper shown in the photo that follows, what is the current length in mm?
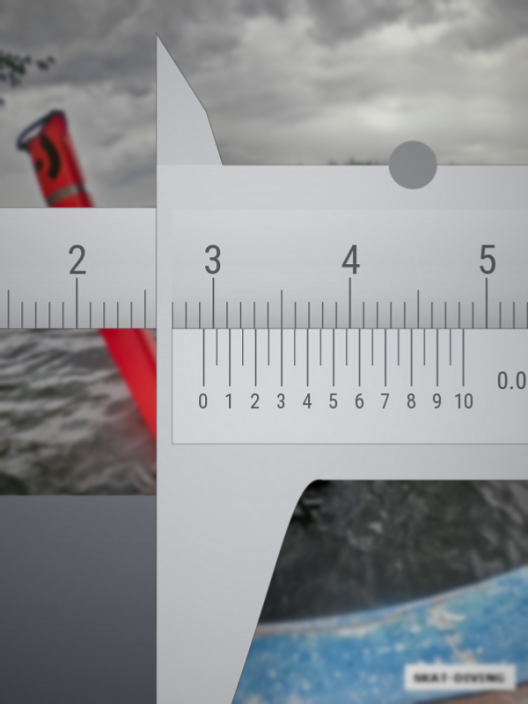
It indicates 29.3 mm
